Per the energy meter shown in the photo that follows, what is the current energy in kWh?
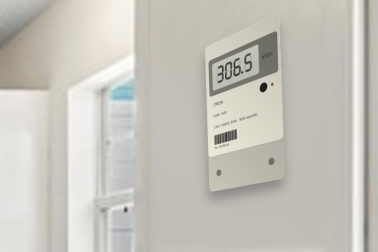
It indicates 306.5 kWh
